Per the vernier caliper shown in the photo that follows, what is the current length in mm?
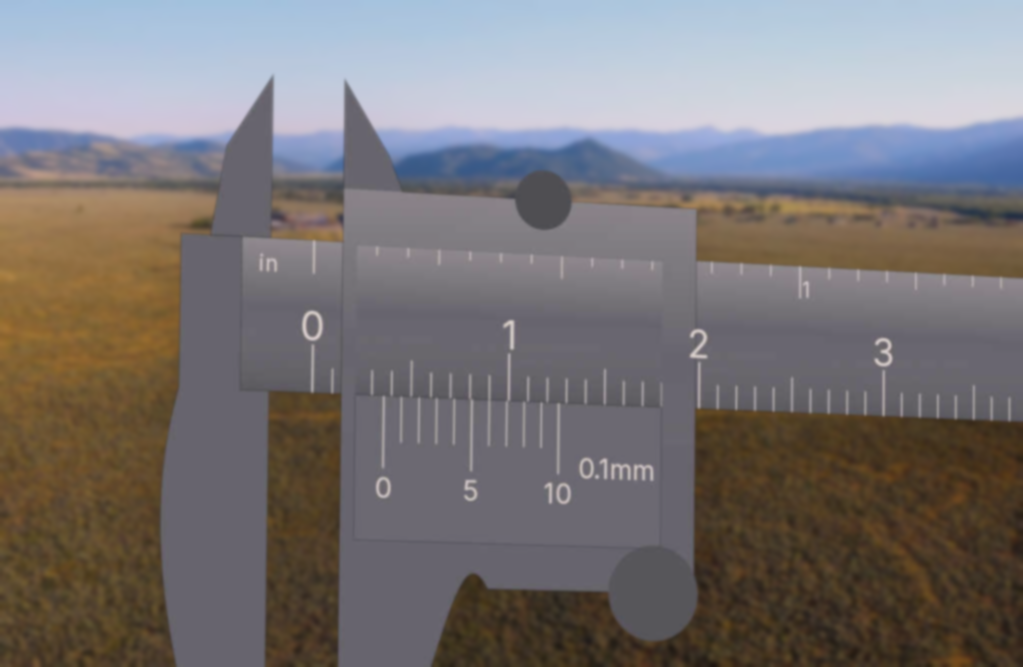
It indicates 3.6 mm
